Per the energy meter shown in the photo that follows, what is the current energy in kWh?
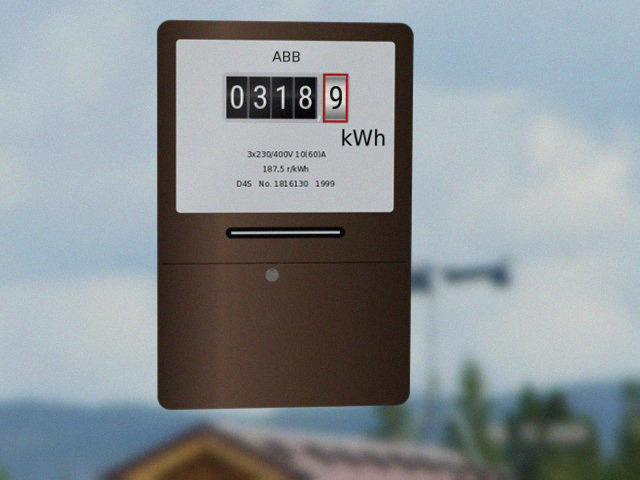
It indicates 318.9 kWh
